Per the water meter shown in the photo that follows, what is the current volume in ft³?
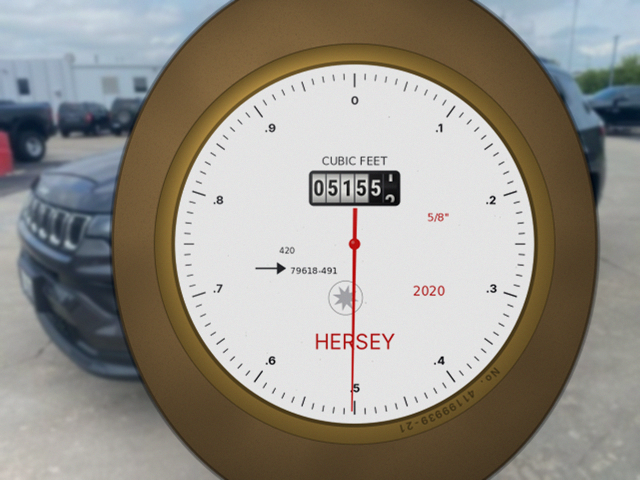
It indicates 51551.50 ft³
